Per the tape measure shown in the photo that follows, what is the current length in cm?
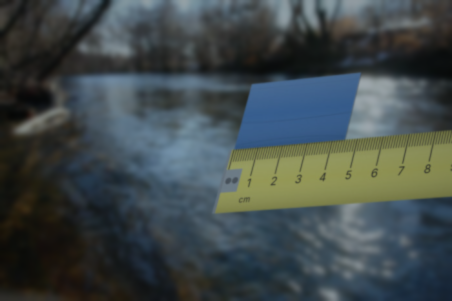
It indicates 4.5 cm
